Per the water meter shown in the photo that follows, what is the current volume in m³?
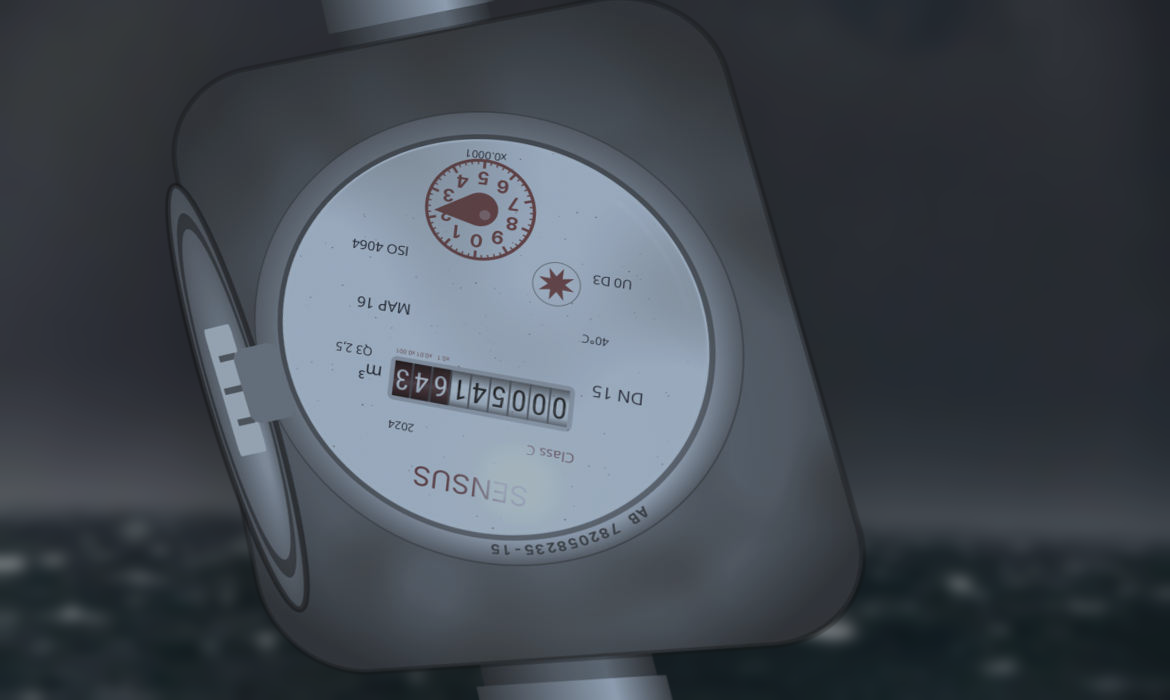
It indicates 541.6432 m³
